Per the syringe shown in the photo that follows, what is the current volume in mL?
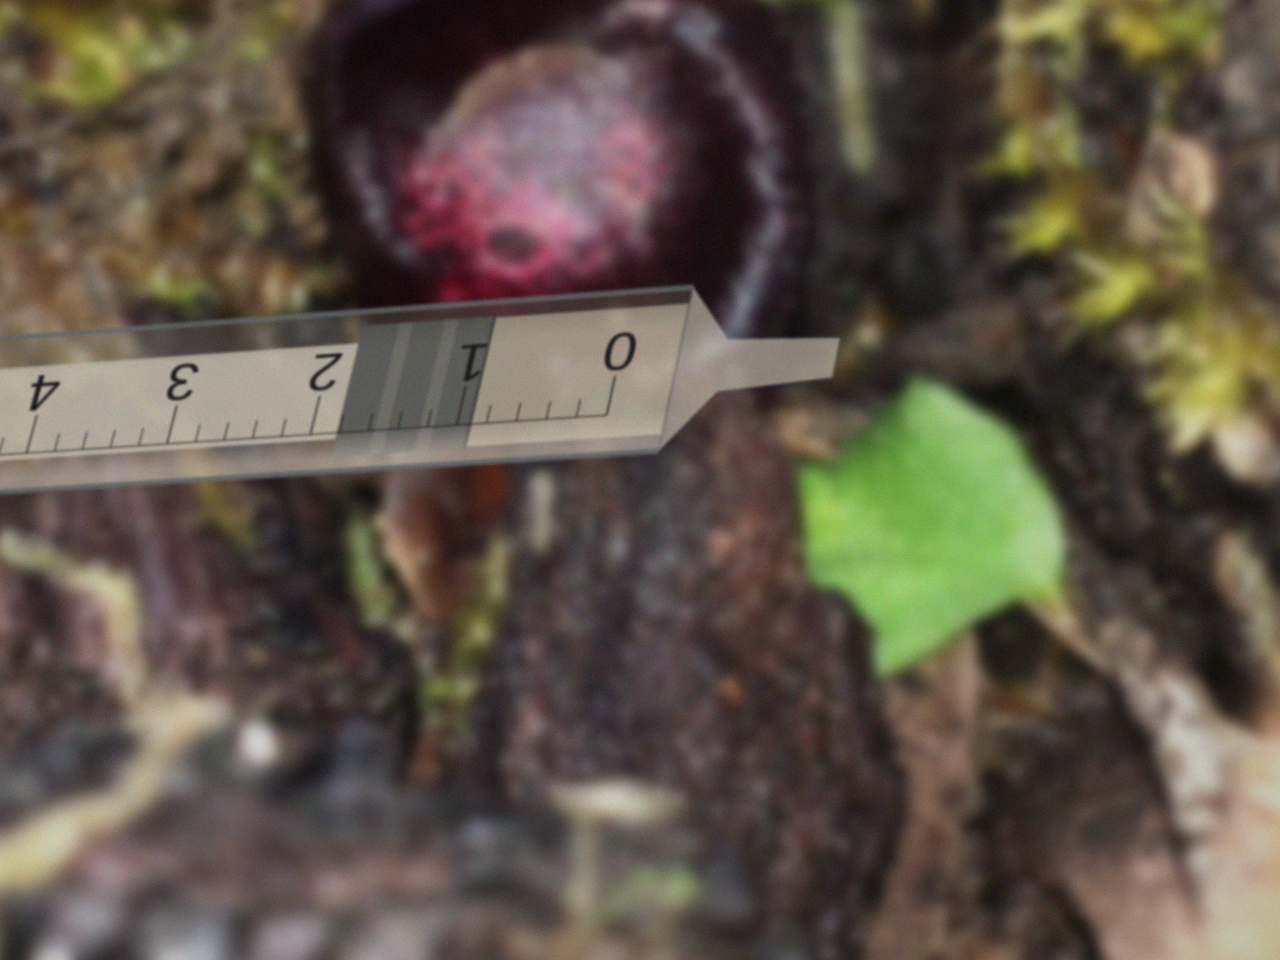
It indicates 0.9 mL
